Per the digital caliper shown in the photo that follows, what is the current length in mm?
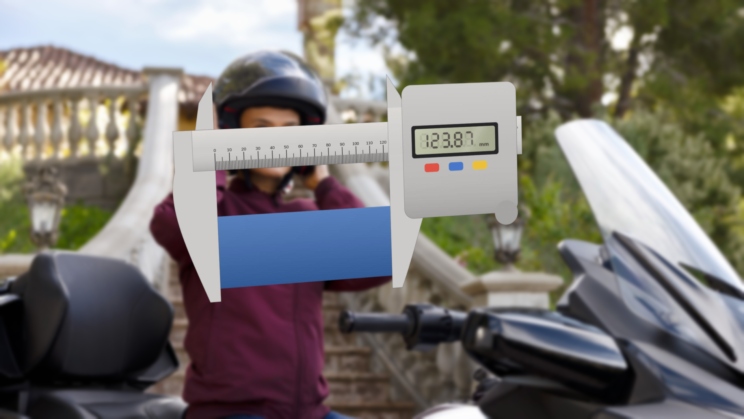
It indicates 123.87 mm
